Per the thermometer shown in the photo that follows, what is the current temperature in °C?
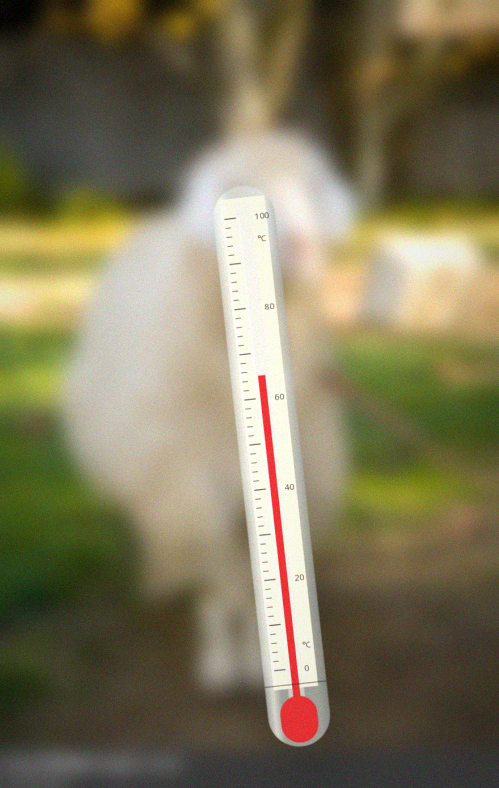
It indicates 65 °C
